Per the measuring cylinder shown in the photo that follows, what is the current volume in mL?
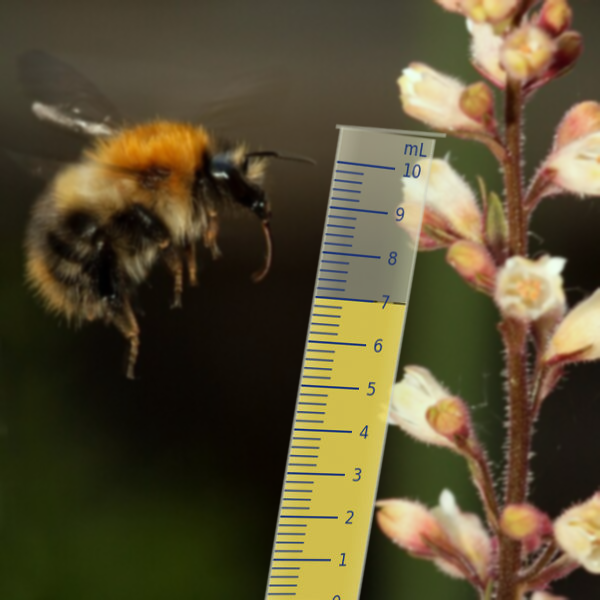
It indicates 7 mL
